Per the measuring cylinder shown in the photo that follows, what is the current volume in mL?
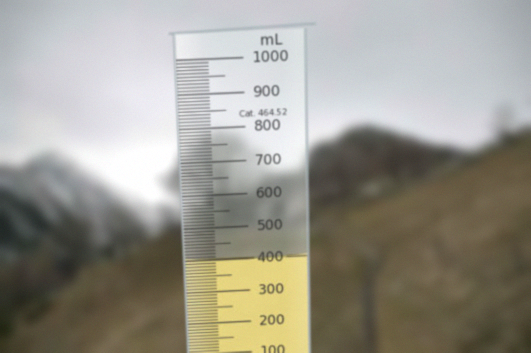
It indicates 400 mL
